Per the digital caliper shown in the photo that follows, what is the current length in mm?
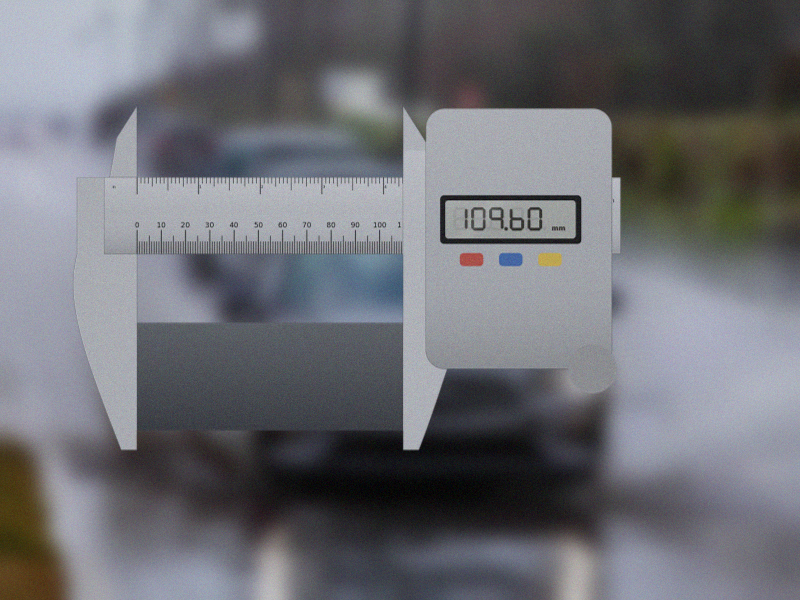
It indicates 109.60 mm
